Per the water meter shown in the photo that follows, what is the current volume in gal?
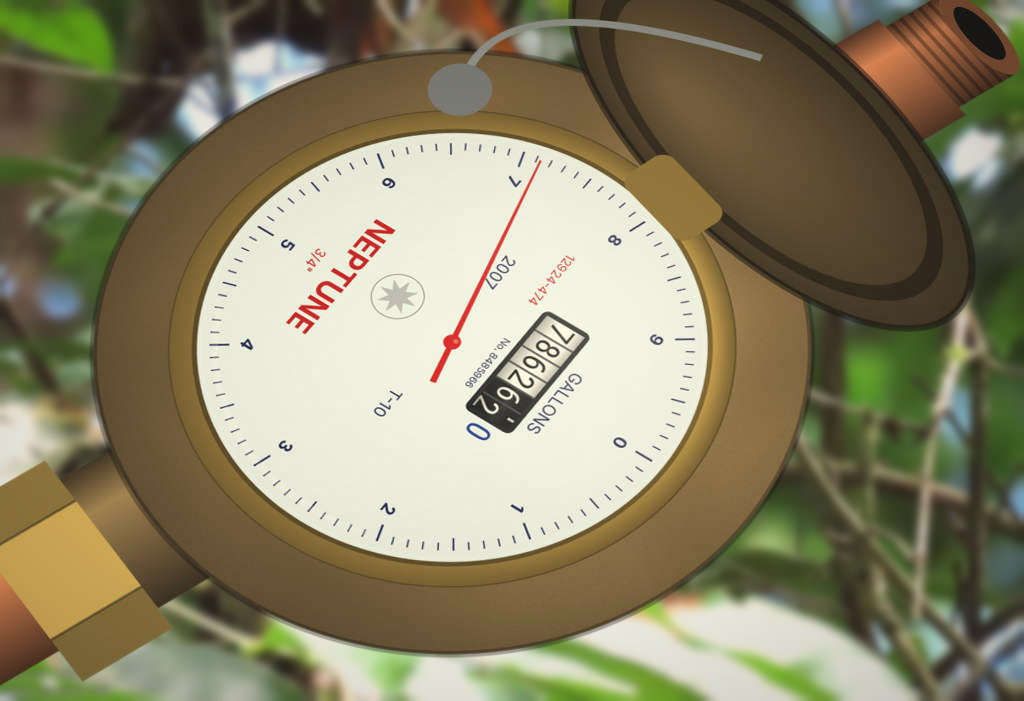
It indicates 7862617.1 gal
